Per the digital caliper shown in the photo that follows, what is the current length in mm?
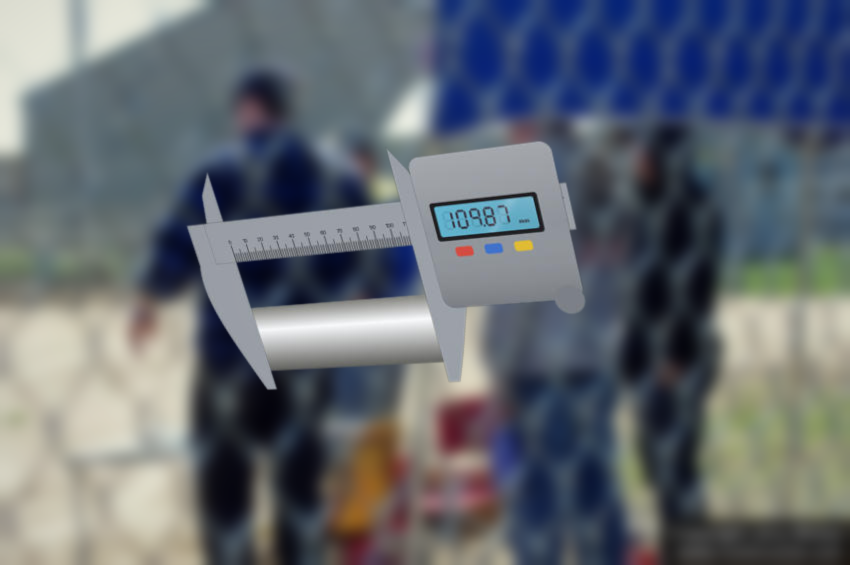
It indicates 109.87 mm
